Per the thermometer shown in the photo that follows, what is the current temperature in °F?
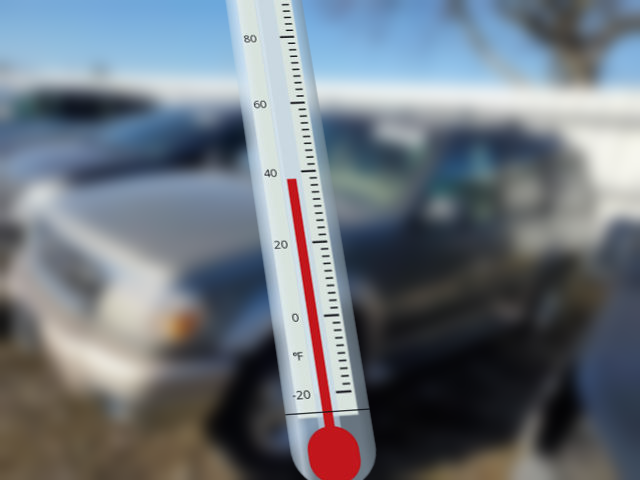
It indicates 38 °F
